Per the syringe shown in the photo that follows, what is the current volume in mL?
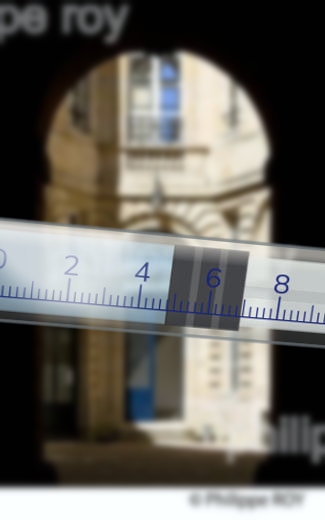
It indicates 4.8 mL
